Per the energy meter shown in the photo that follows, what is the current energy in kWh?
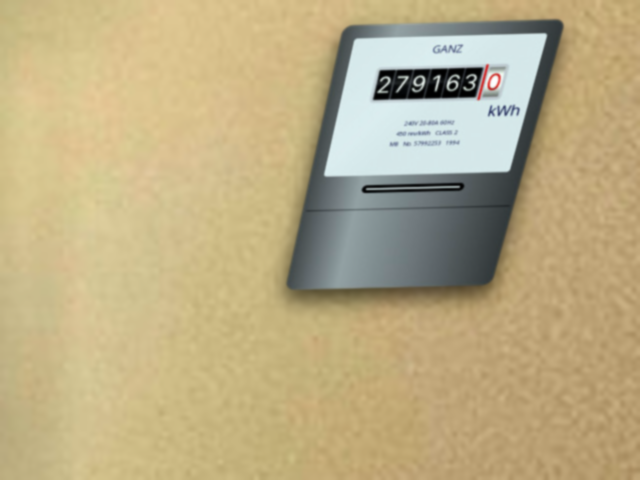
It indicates 279163.0 kWh
